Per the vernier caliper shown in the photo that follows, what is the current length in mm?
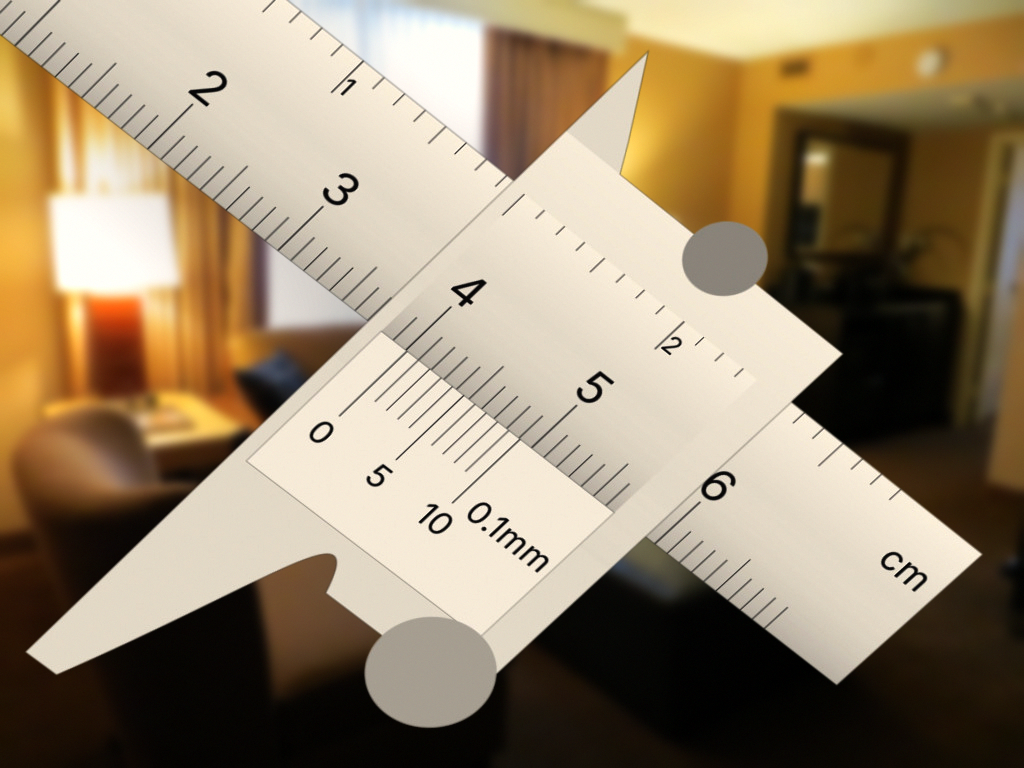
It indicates 40.1 mm
